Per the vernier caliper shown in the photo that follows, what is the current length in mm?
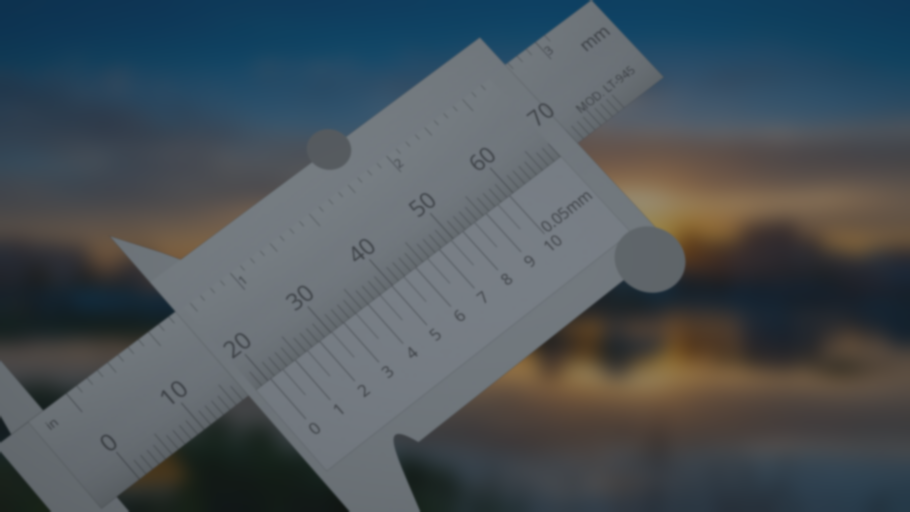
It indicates 20.4 mm
